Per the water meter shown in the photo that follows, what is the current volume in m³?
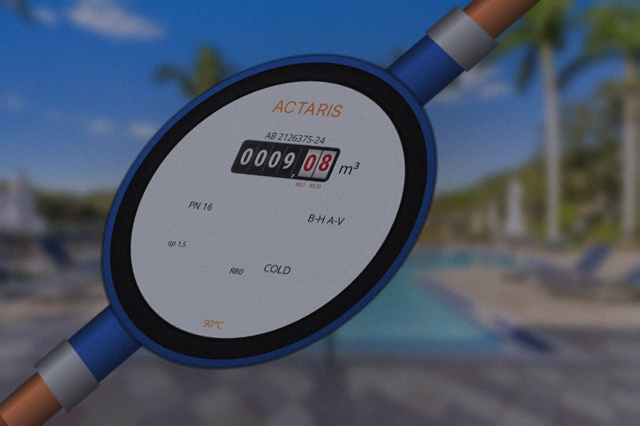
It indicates 9.08 m³
